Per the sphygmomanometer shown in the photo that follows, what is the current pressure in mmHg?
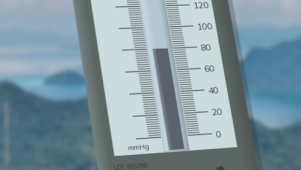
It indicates 80 mmHg
